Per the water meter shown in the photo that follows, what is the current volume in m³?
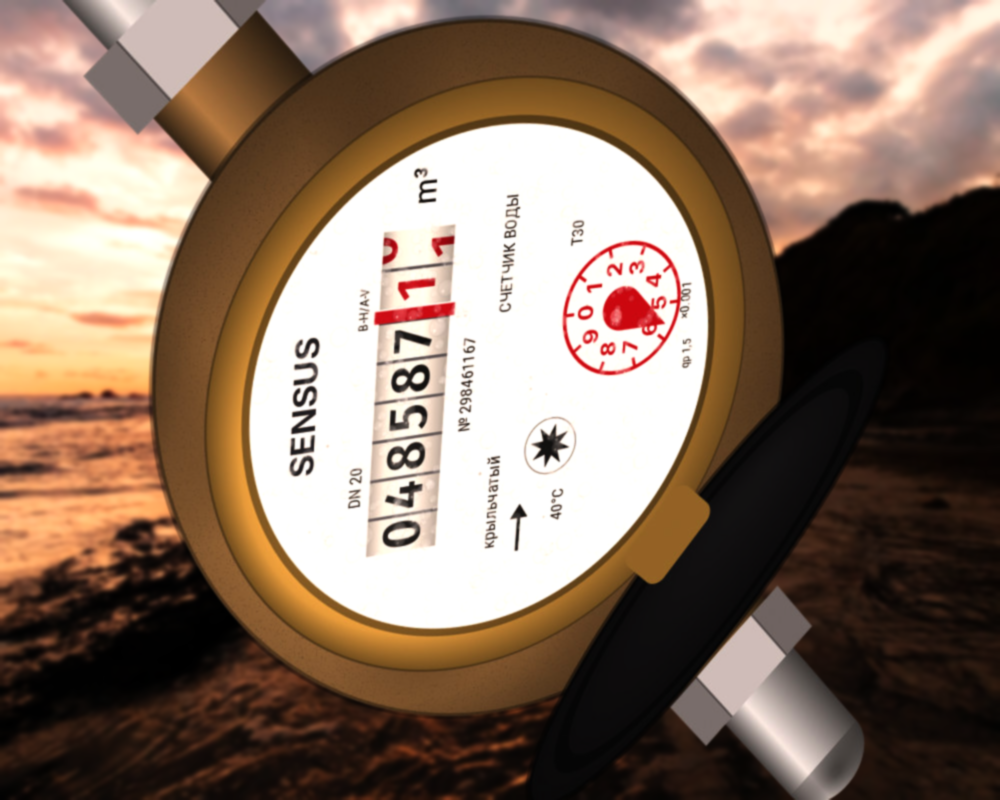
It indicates 48587.105 m³
